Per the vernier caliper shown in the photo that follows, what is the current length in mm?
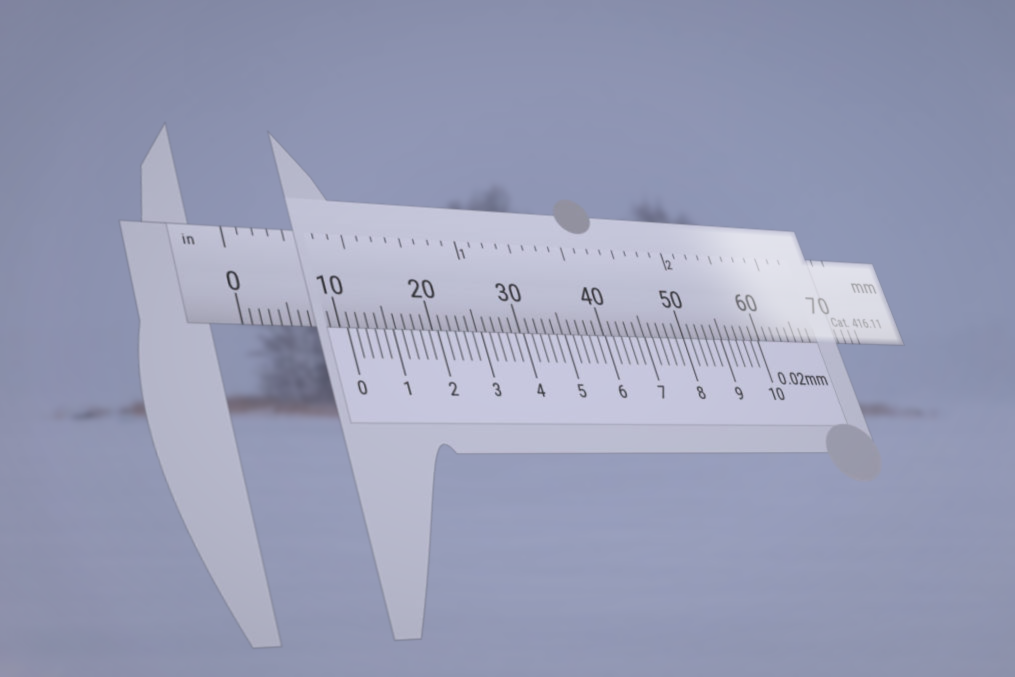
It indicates 10.8 mm
